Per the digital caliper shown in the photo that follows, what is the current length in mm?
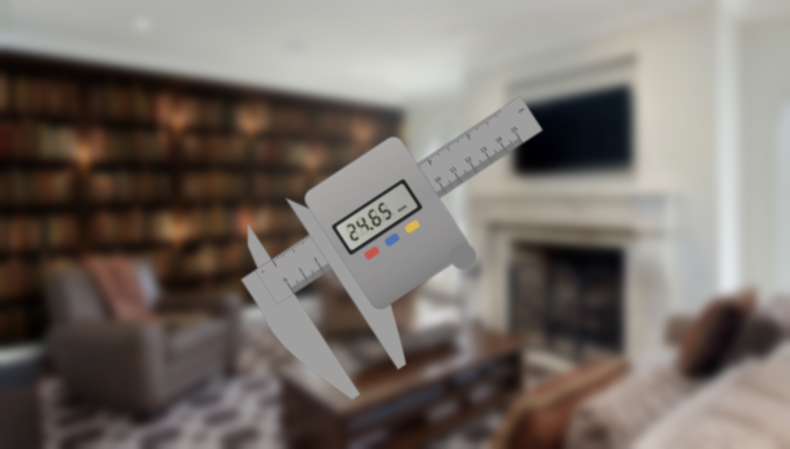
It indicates 24.65 mm
